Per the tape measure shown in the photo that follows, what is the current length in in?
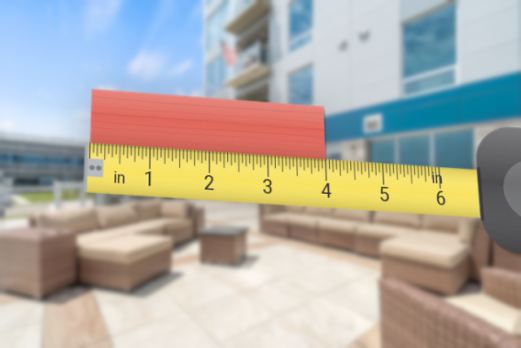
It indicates 4 in
